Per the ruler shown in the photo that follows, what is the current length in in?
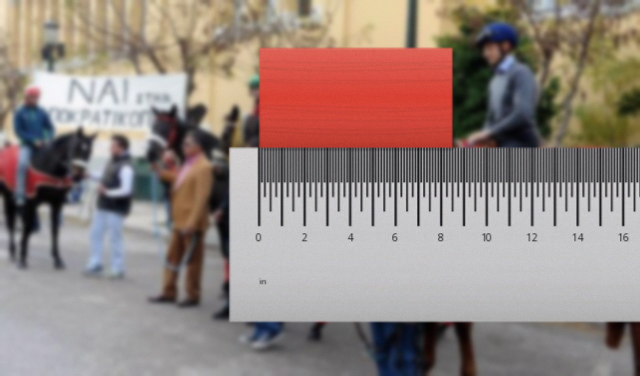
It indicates 8.5 in
